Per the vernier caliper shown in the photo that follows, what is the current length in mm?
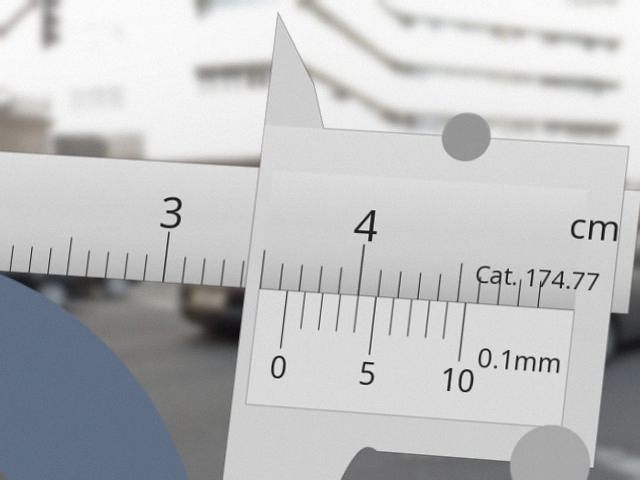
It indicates 36.4 mm
